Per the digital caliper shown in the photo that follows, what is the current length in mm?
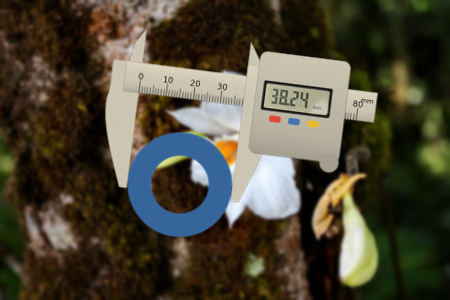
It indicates 38.24 mm
